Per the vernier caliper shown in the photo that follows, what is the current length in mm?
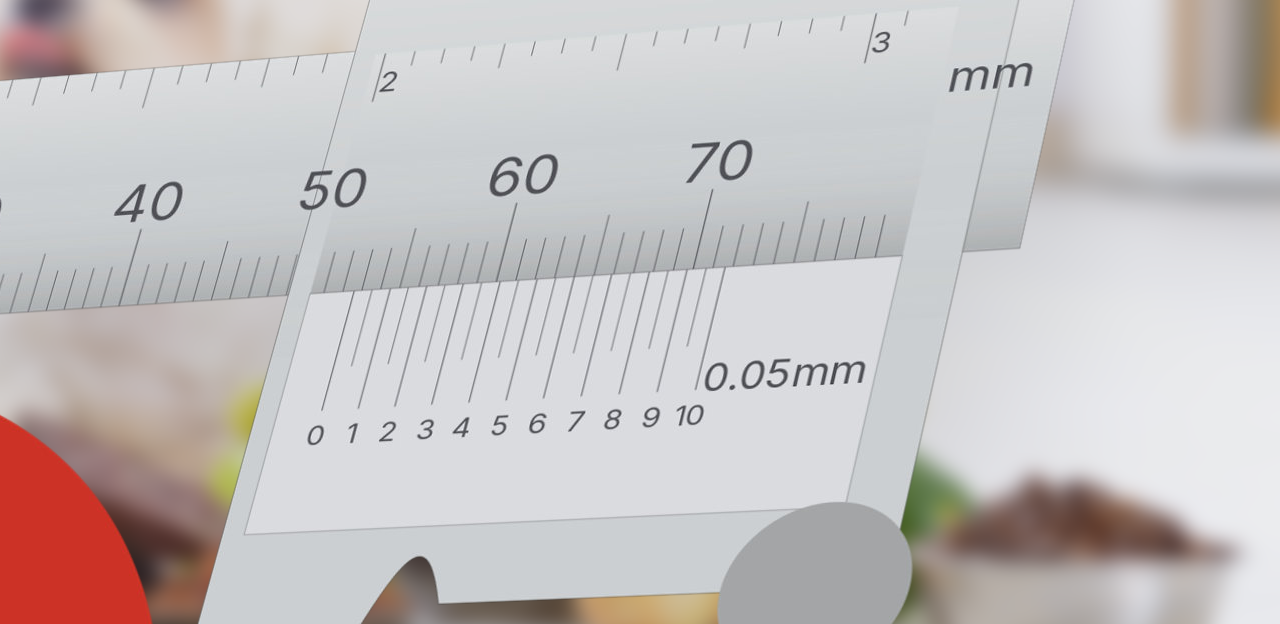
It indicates 52.6 mm
